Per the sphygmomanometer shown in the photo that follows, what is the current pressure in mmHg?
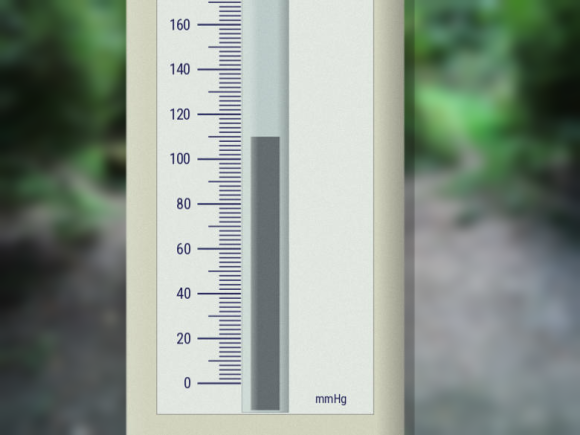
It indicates 110 mmHg
